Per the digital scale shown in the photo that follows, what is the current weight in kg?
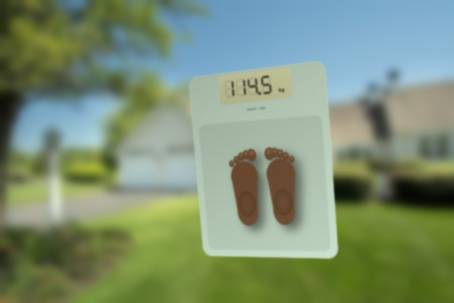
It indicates 114.5 kg
